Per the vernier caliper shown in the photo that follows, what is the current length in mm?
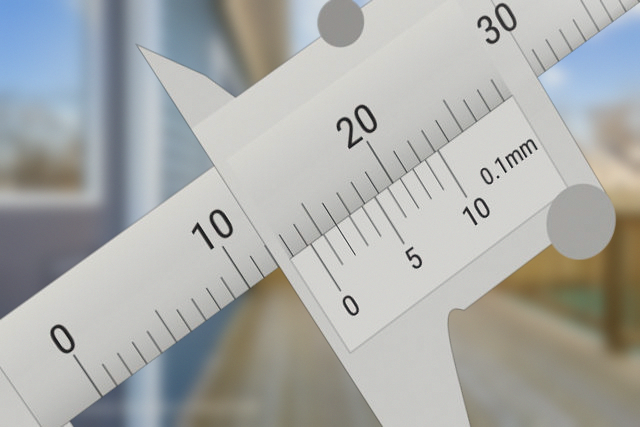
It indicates 14.2 mm
